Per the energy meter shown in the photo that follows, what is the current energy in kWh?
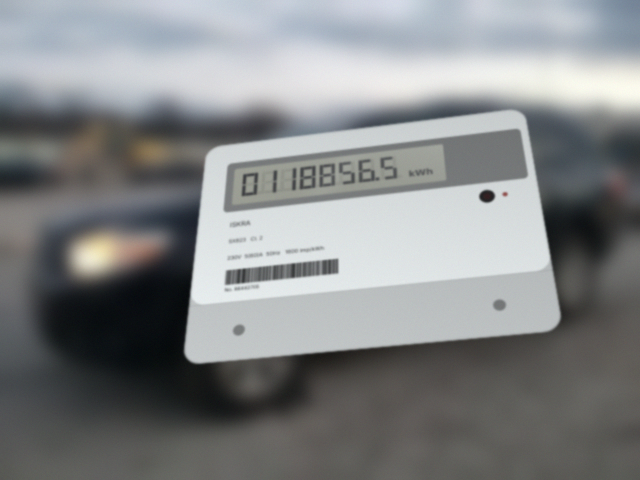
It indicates 118856.5 kWh
